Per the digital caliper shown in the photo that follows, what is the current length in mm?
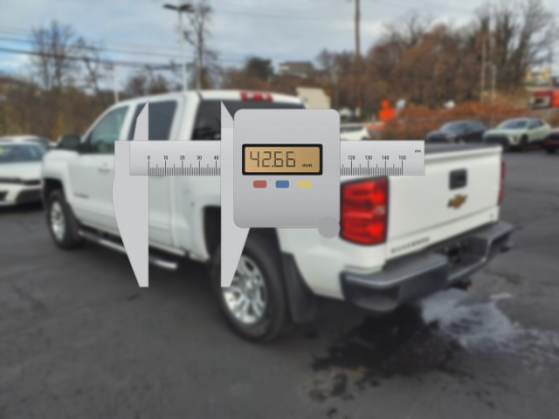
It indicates 42.66 mm
